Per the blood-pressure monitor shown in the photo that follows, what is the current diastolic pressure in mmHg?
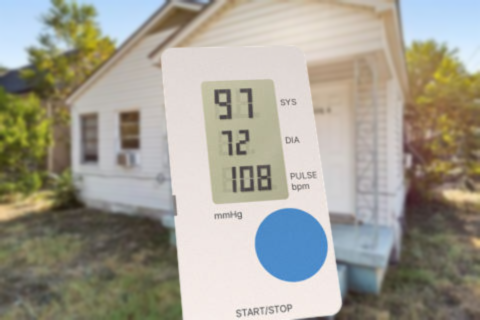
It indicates 72 mmHg
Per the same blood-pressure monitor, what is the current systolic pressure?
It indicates 97 mmHg
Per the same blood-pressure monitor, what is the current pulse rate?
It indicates 108 bpm
